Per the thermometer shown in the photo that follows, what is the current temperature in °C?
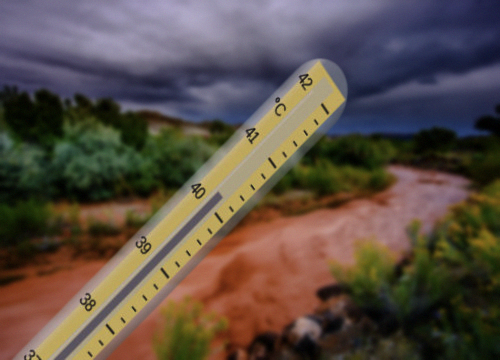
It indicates 40.2 °C
